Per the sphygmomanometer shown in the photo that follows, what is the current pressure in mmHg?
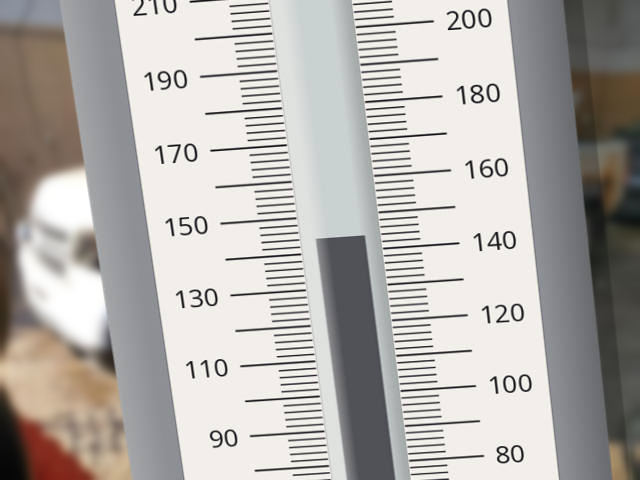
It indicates 144 mmHg
